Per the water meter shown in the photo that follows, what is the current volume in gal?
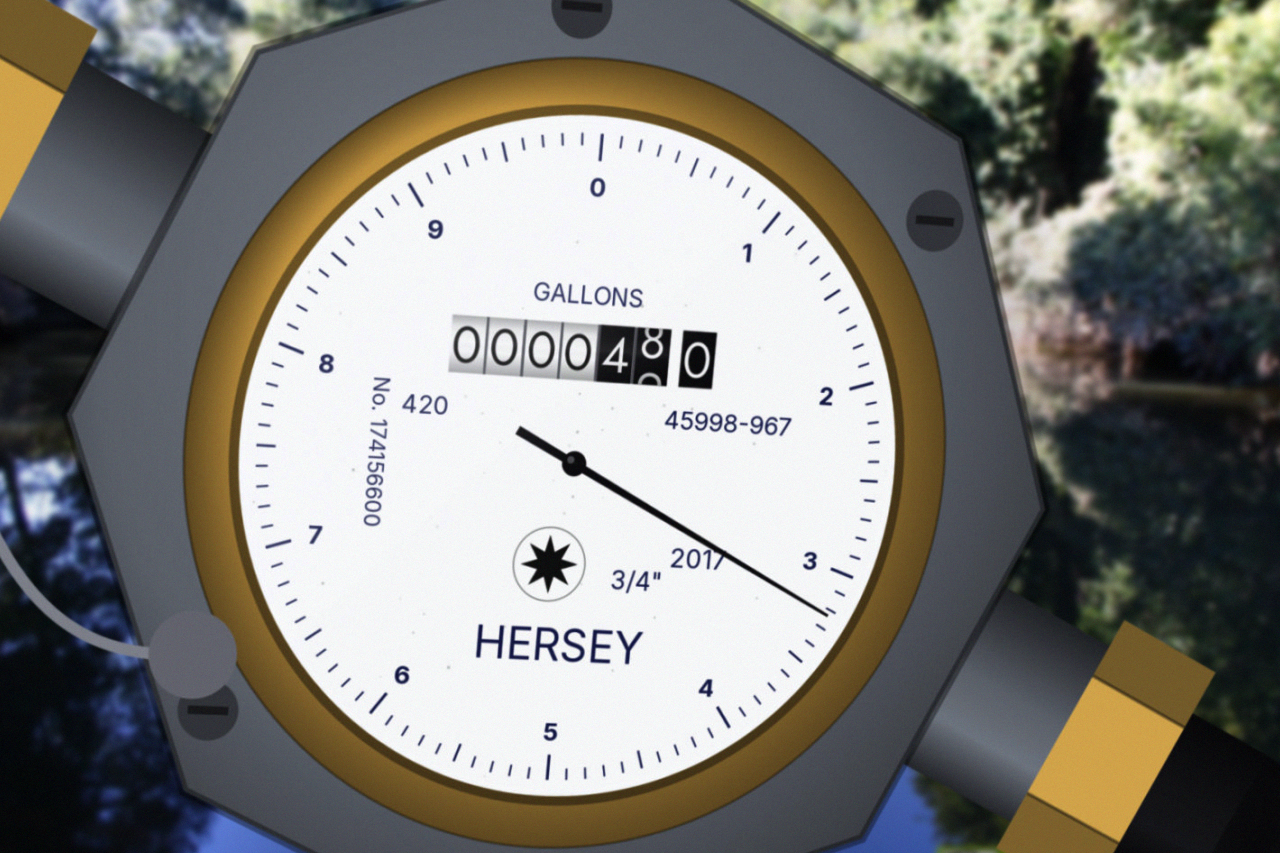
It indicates 483.2 gal
